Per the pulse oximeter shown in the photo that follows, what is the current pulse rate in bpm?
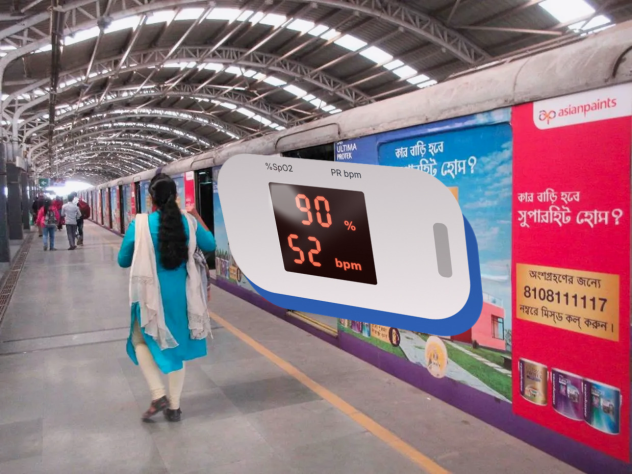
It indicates 52 bpm
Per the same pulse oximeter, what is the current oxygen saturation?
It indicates 90 %
